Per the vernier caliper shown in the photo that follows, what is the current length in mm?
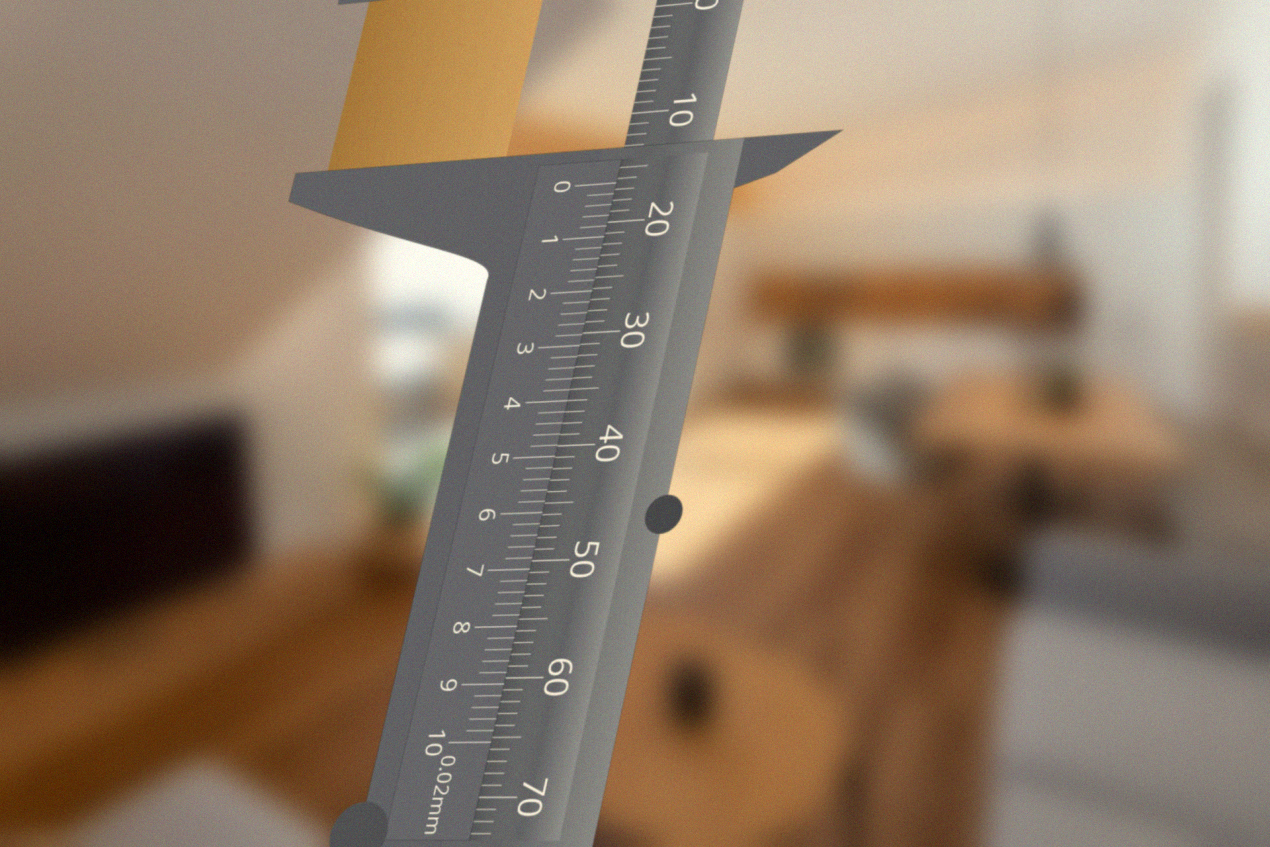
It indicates 16.4 mm
